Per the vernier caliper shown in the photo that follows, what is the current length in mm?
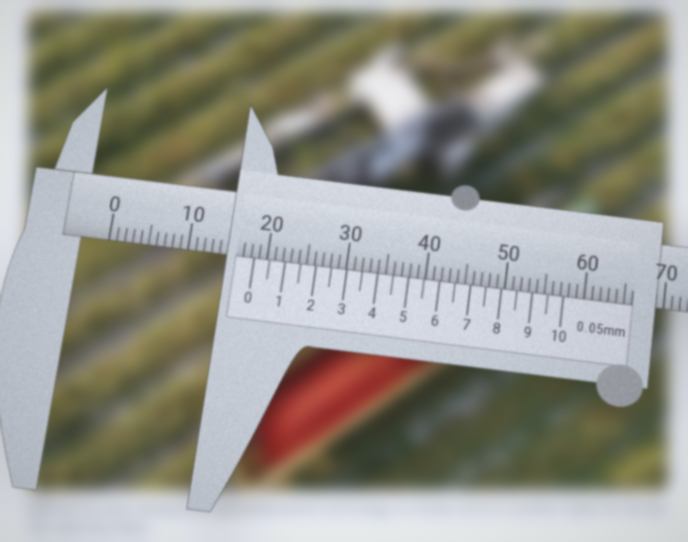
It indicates 18.4 mm
